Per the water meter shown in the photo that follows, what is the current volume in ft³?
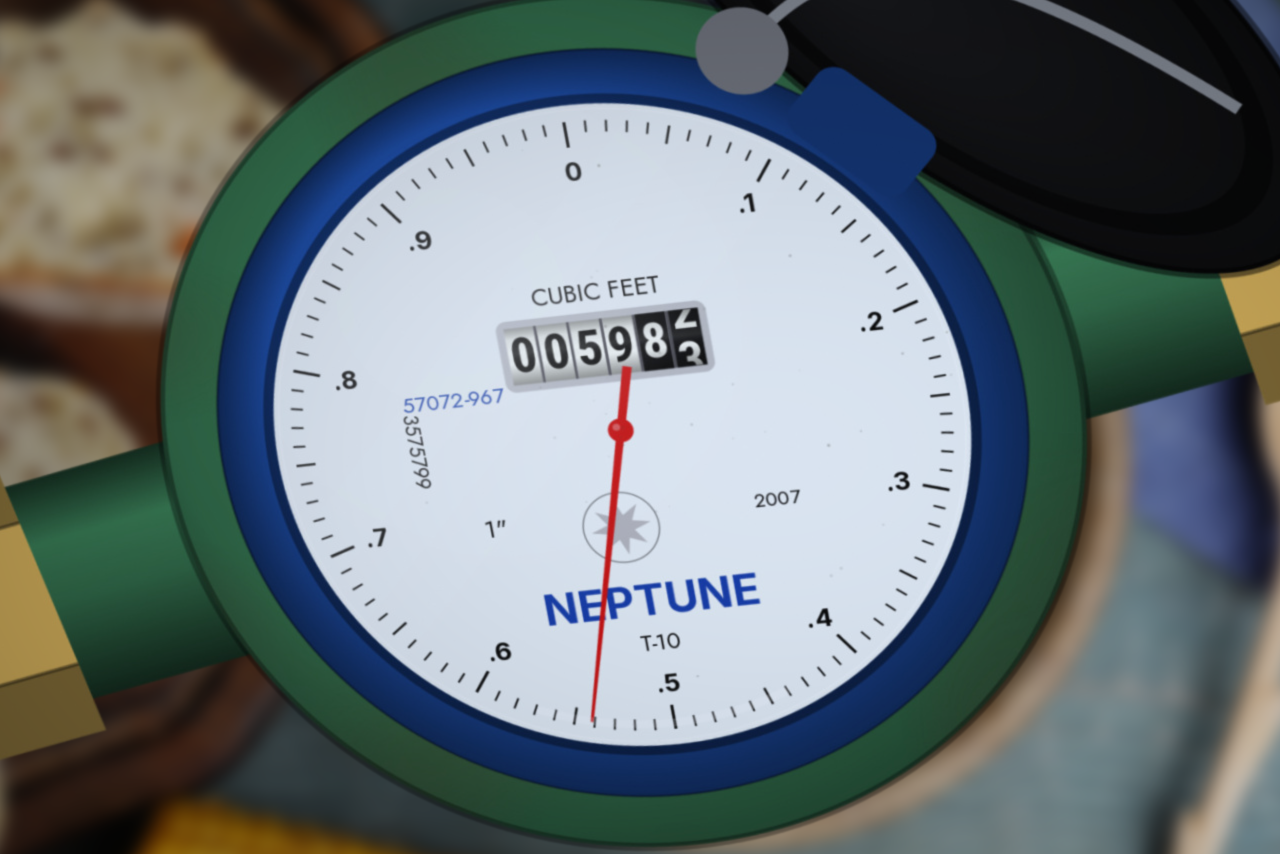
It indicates 5982.54 ft³
